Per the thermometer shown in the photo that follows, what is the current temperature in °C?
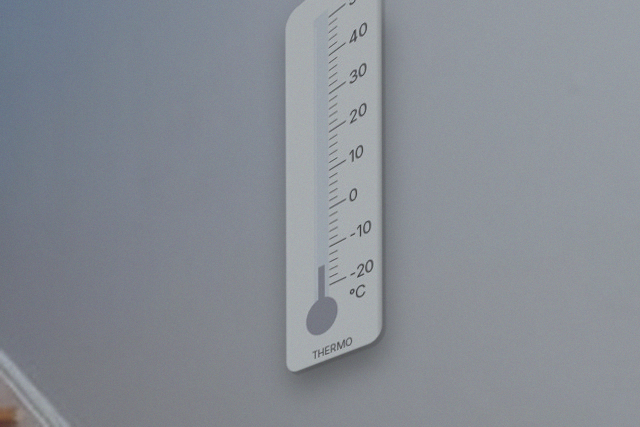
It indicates -14 °C
